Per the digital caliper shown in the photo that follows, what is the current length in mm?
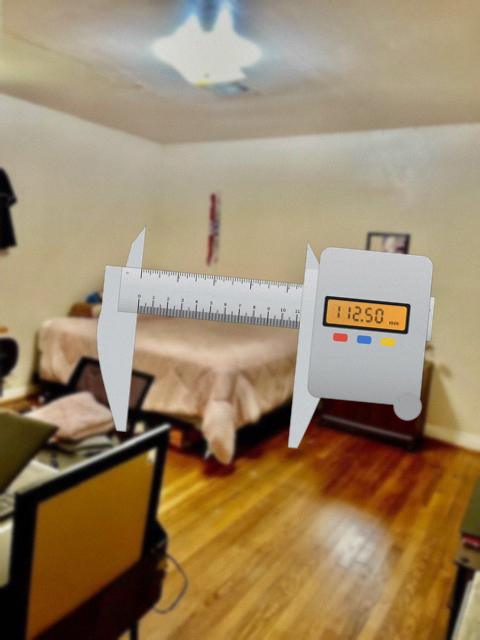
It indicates 112.50 mm
